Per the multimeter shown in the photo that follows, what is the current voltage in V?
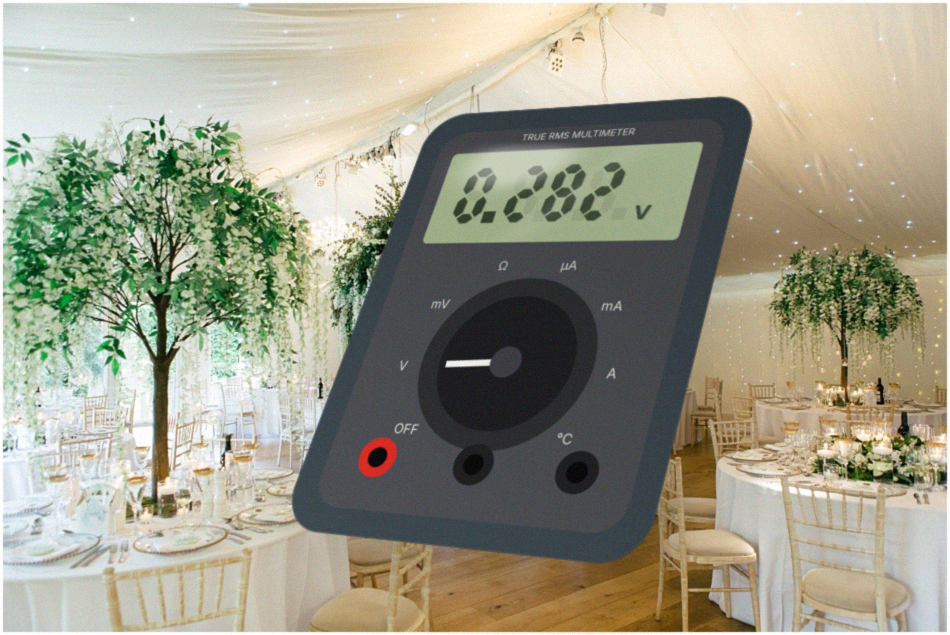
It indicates 0.282 V
